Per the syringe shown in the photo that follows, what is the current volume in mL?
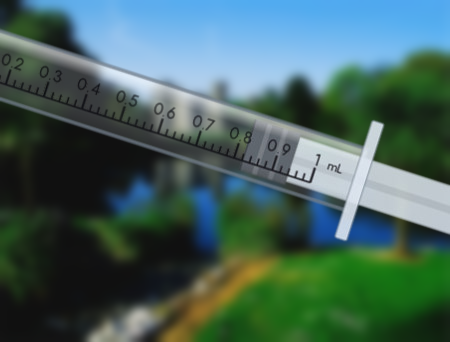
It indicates 0.82 mL
